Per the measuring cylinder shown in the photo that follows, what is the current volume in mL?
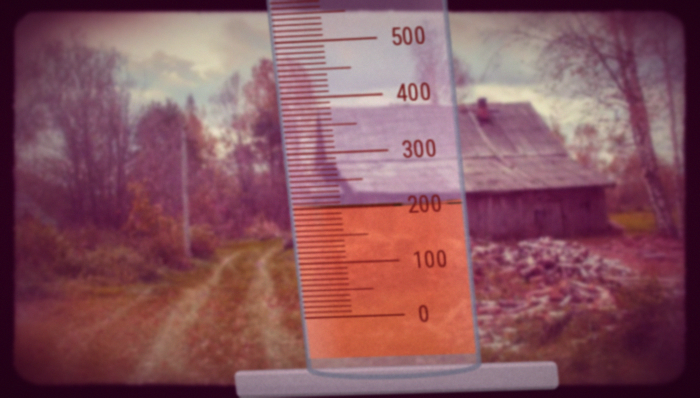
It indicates 200 mL
